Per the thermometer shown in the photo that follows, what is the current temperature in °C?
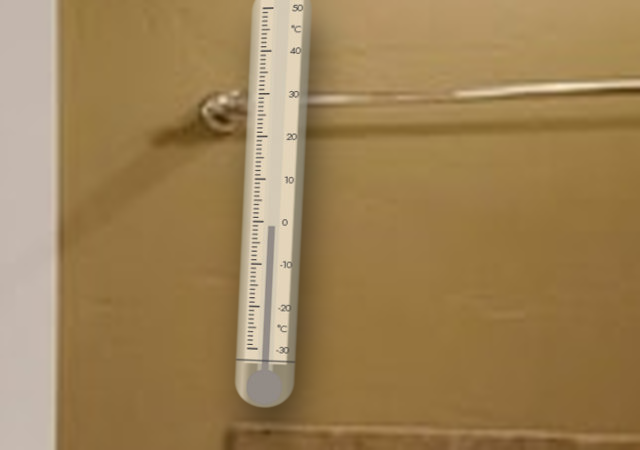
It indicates -1 °C
